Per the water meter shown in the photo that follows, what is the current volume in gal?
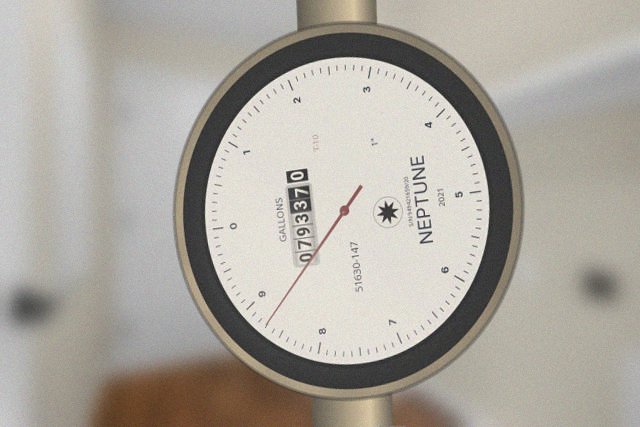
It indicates 793368.7 gal
